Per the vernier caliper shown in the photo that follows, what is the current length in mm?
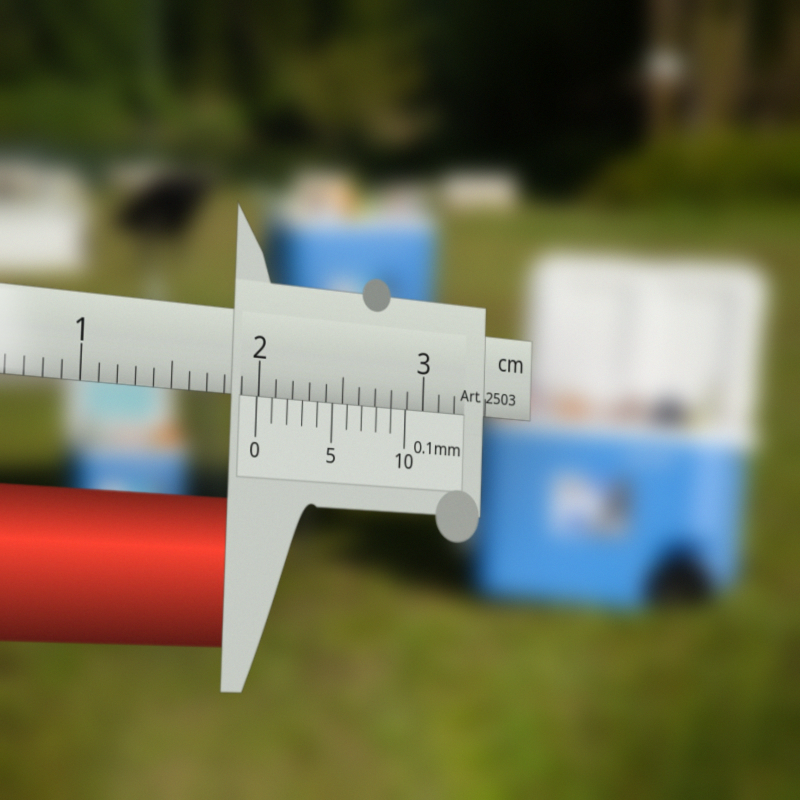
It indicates 19.9 mm
